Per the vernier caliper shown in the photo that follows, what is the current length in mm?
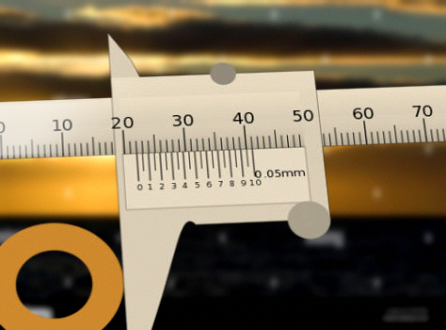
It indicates 22.0 mm
